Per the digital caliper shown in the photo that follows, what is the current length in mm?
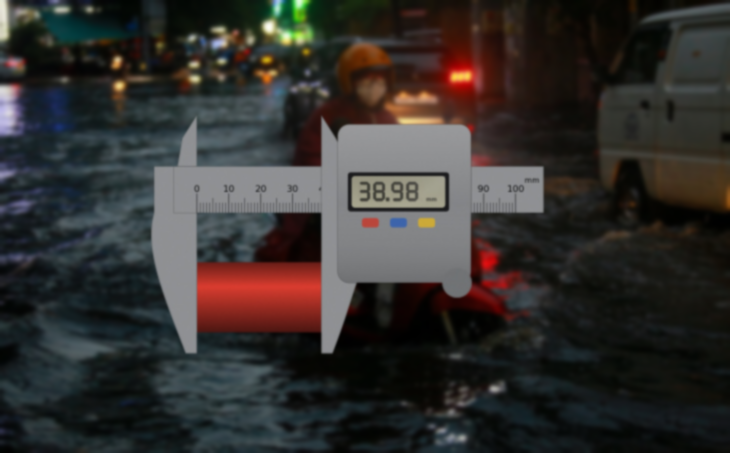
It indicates 38.98 mm
